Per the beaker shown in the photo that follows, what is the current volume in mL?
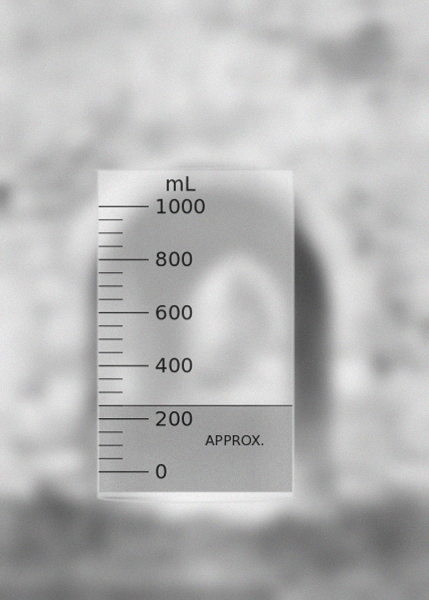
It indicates 250 mL
